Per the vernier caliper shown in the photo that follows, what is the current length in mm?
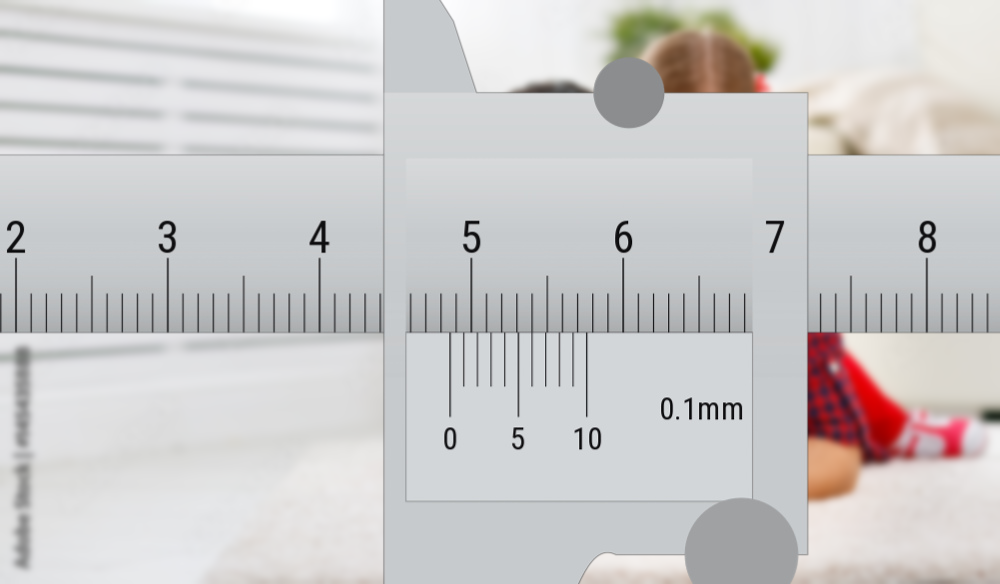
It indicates 48.6 mm
